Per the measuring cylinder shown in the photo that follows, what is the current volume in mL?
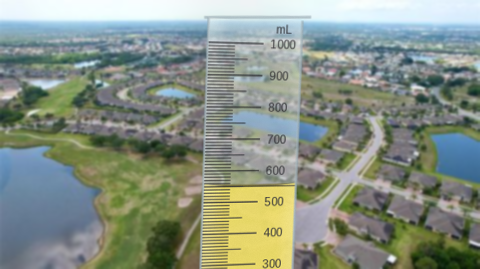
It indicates 550 mL
